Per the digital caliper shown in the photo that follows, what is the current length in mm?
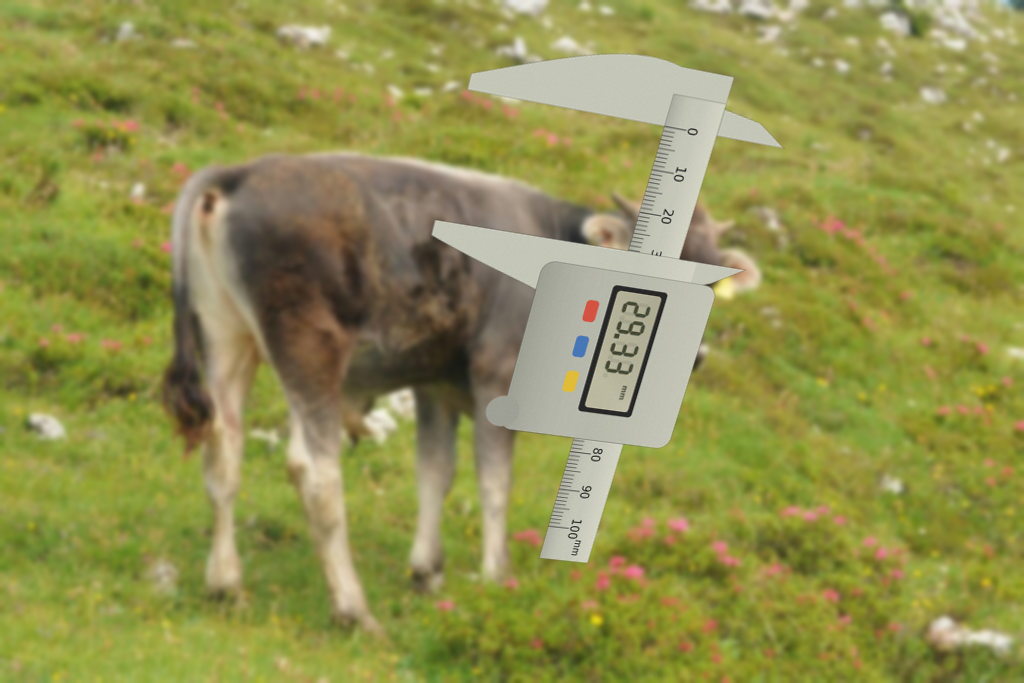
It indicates 29.33 mm
